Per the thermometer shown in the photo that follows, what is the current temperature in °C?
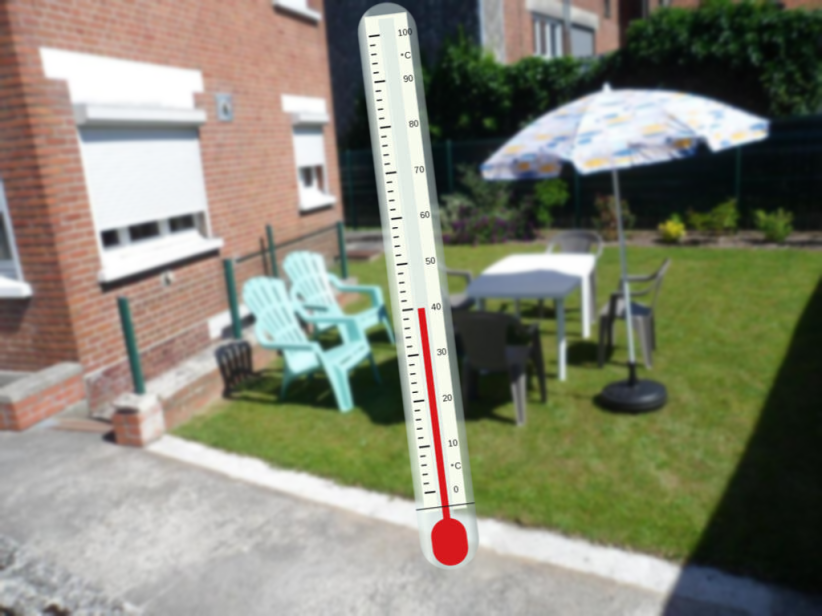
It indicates 40 °C
